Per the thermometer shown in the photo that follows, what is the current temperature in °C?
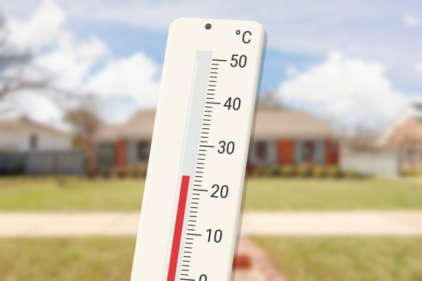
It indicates 23 °C
